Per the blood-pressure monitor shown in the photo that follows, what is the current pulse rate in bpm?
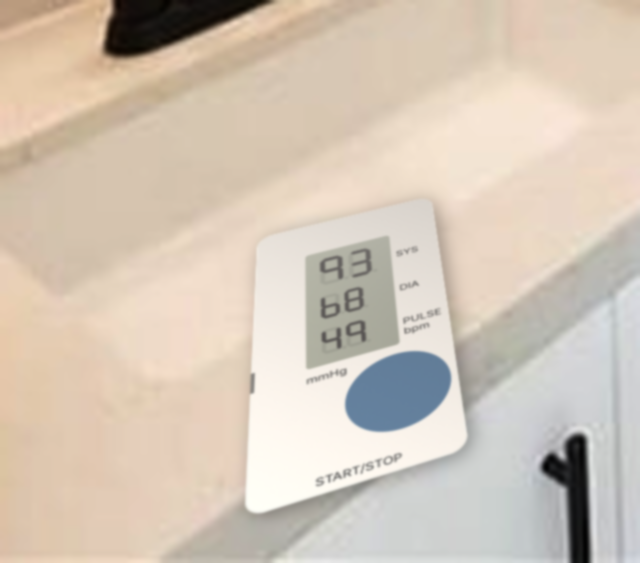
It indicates 49 bpm
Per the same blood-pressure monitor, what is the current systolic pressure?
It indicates 93 mmHg
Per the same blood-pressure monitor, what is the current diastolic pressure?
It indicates 68 mmHg
